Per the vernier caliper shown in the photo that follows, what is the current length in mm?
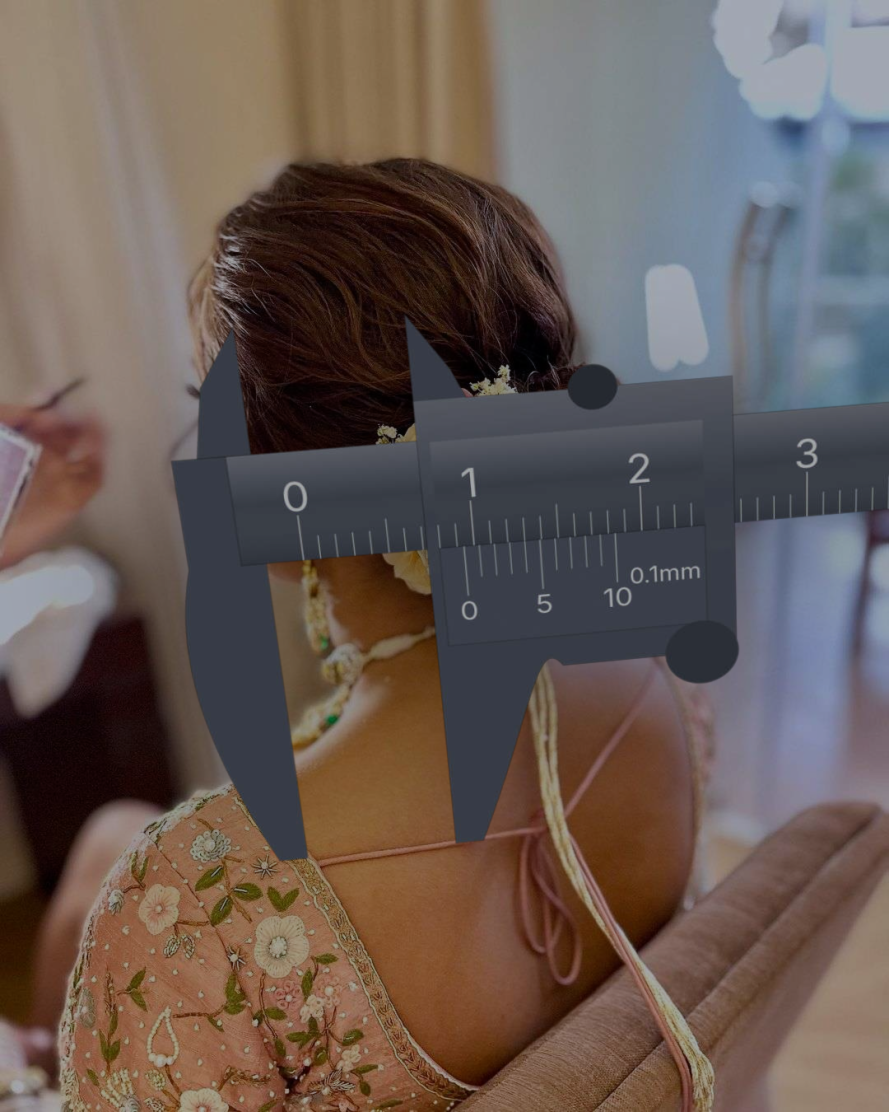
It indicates 9.4 mm
